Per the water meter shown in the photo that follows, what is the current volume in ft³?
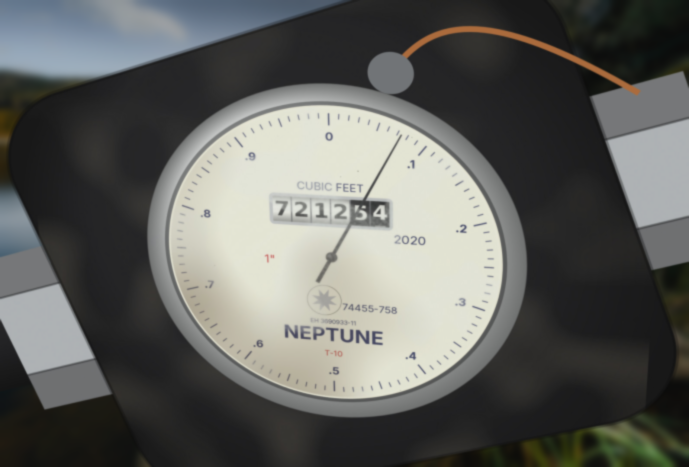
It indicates 721254.07 ft³
